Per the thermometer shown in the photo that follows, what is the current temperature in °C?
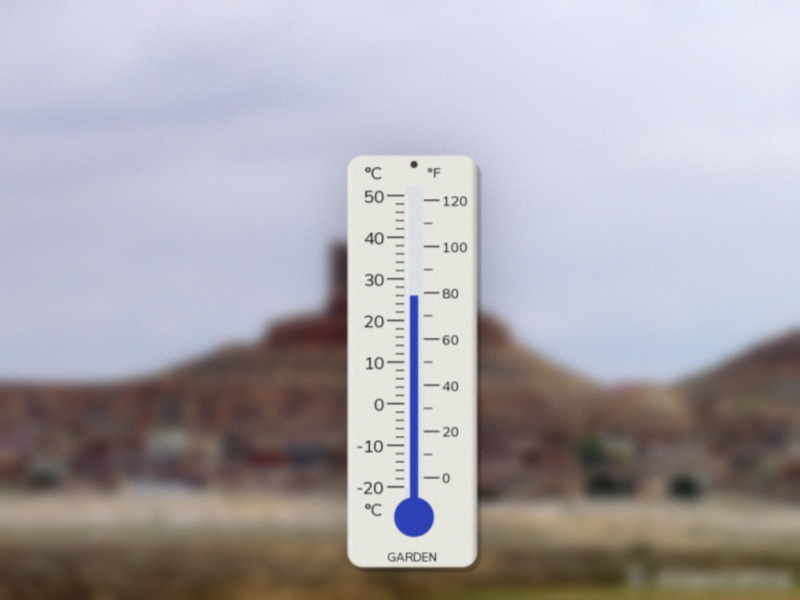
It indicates 26 °C
